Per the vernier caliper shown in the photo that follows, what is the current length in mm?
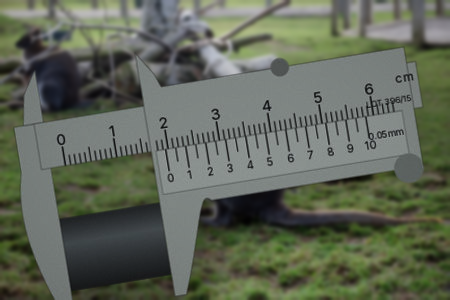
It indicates 19.5 mm
